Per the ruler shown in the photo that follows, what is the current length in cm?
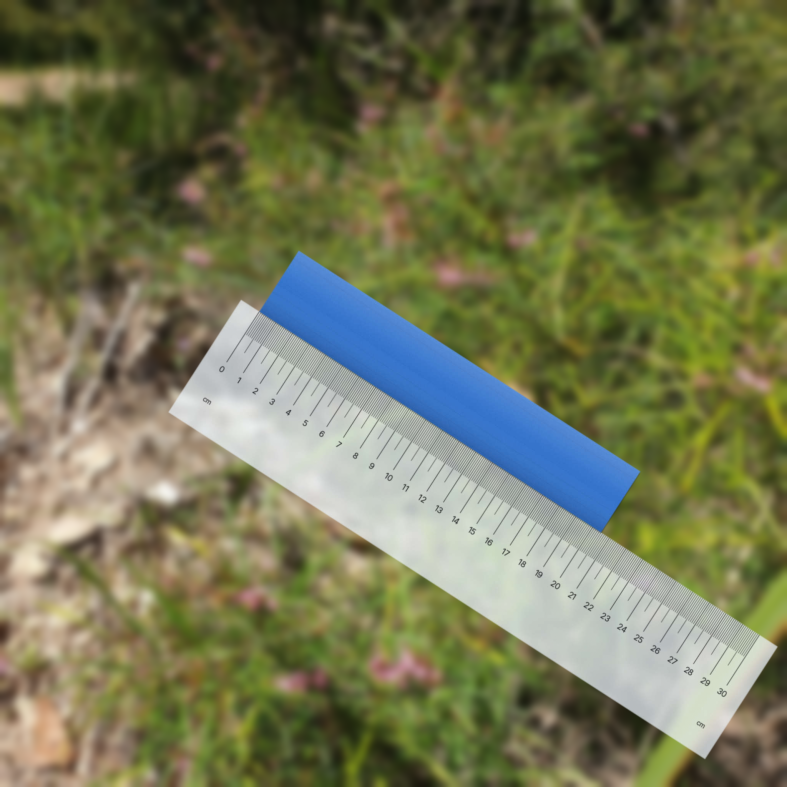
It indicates 20.5 cm
